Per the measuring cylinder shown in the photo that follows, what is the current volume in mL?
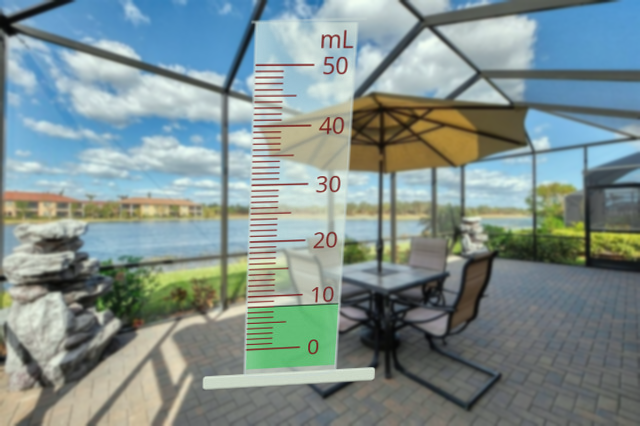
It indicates 8 mL
